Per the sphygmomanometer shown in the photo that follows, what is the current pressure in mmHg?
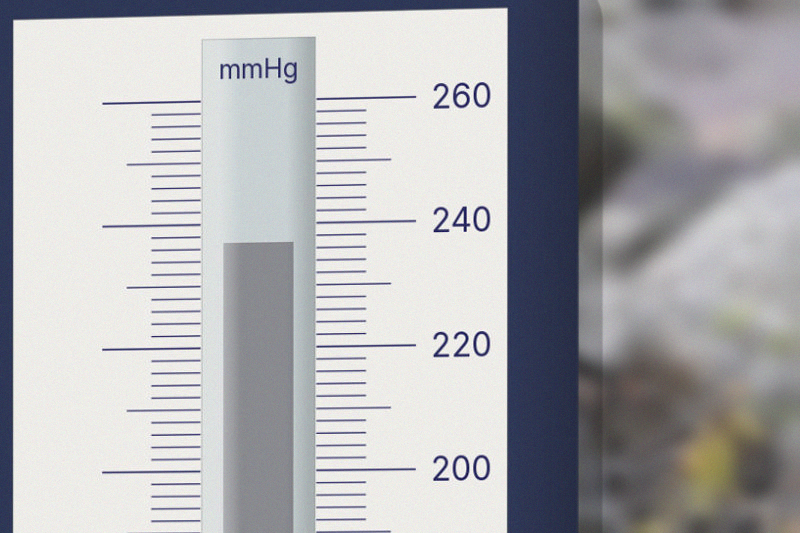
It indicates 237 mmHg
